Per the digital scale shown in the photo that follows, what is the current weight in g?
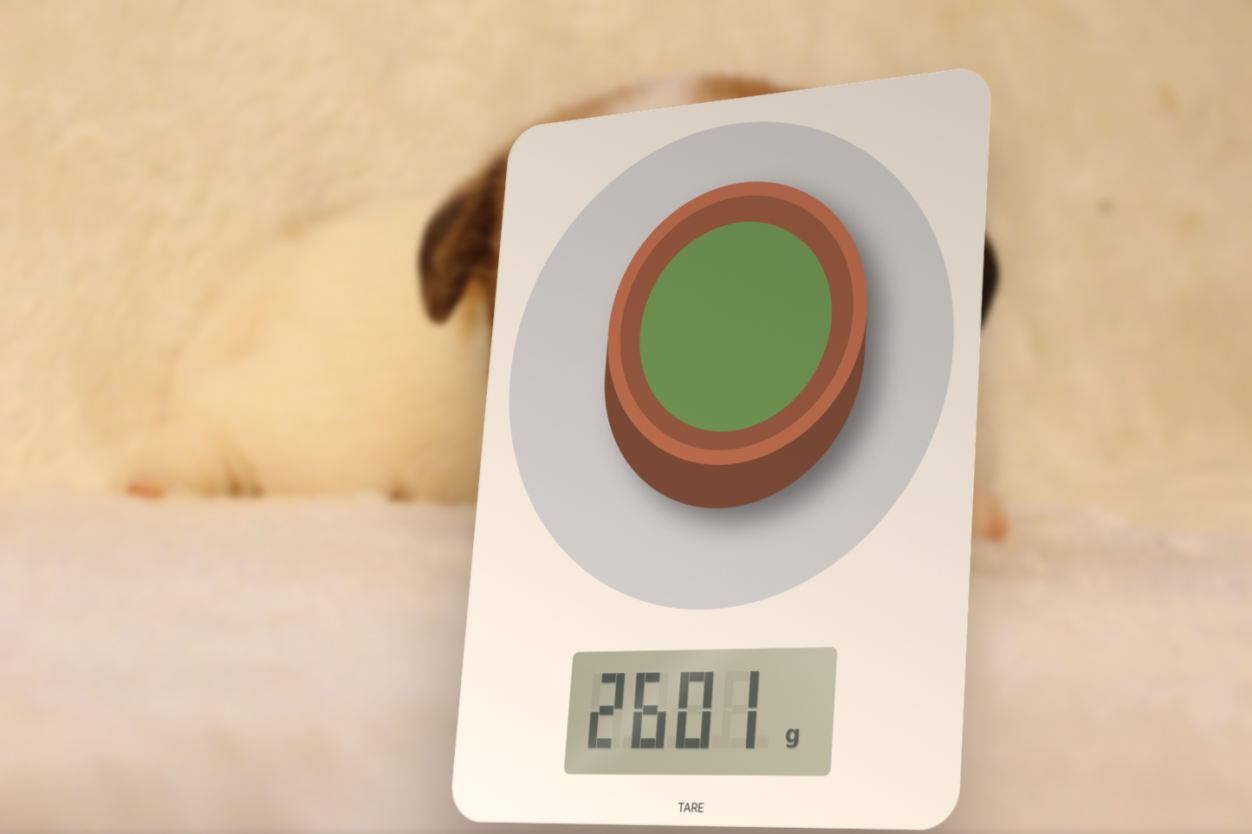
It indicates 2601 g
